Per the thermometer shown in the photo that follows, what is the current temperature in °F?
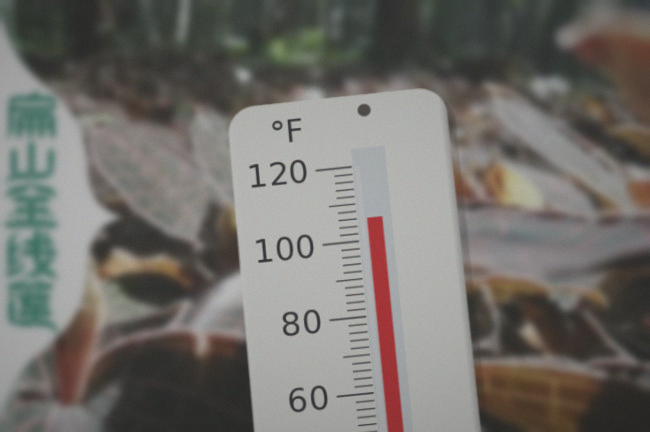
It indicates 106 °F
